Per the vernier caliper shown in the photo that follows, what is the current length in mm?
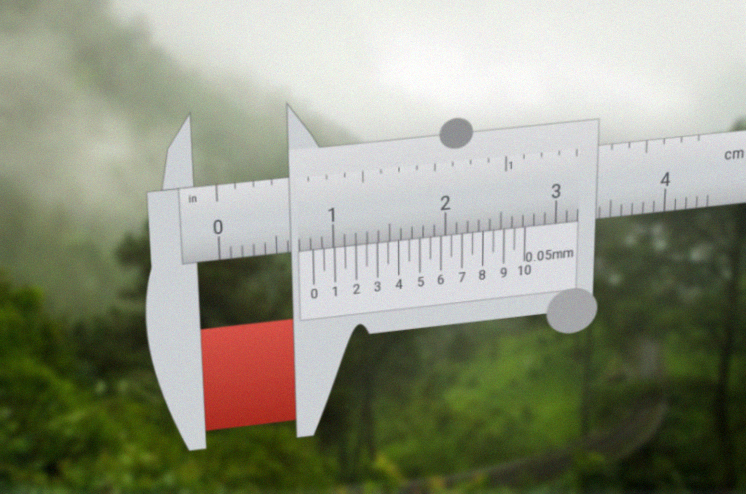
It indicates 8.2 mm
